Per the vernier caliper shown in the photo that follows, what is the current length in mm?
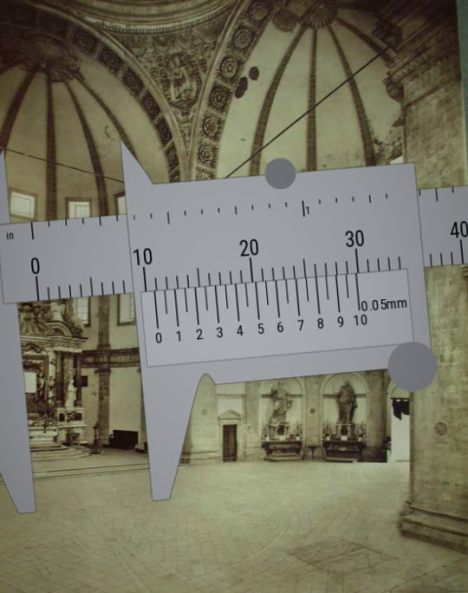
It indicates 10.8 mm
